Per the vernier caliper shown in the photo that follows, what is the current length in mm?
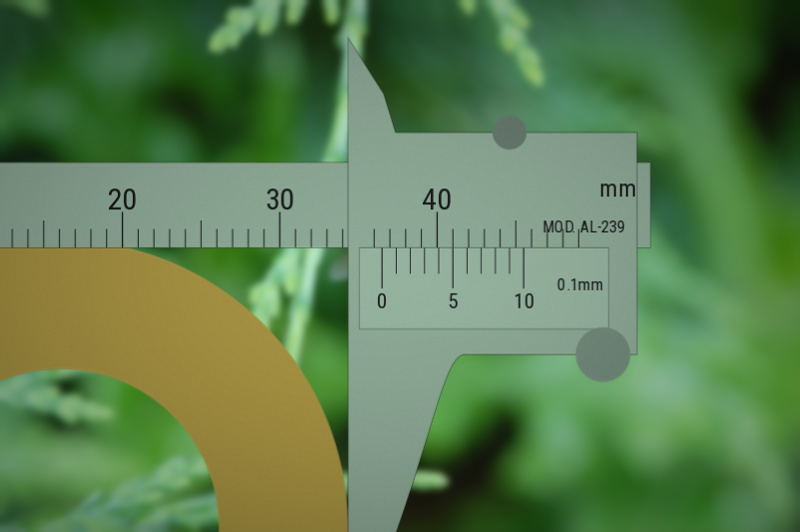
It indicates 36.5 mm
